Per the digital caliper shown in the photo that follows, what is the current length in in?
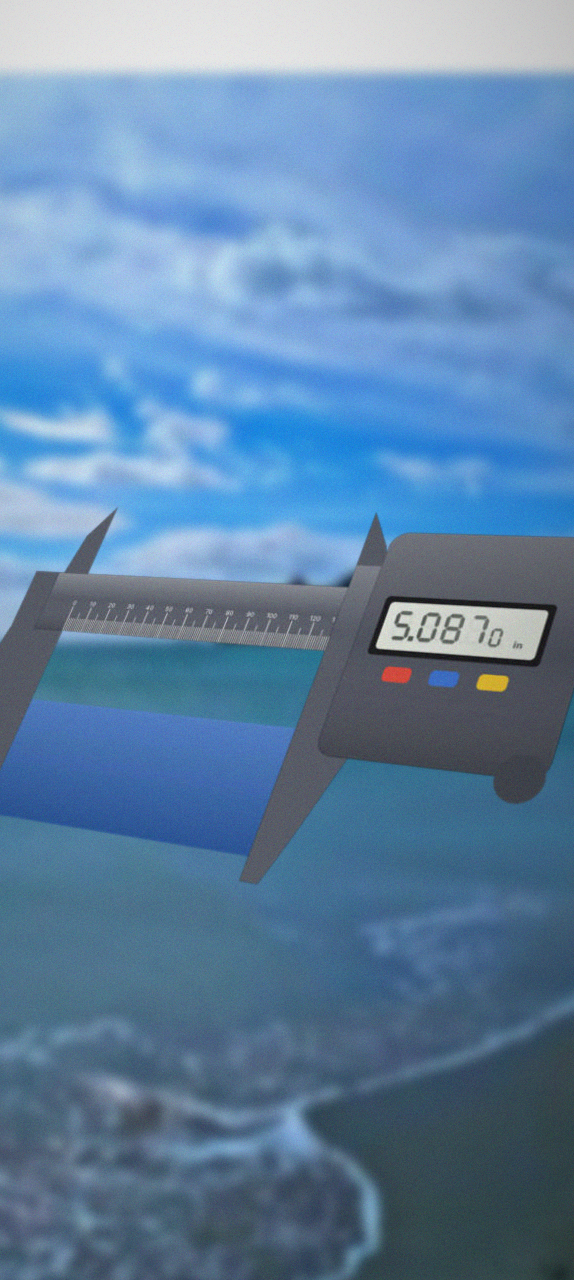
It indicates 5.0870 in
